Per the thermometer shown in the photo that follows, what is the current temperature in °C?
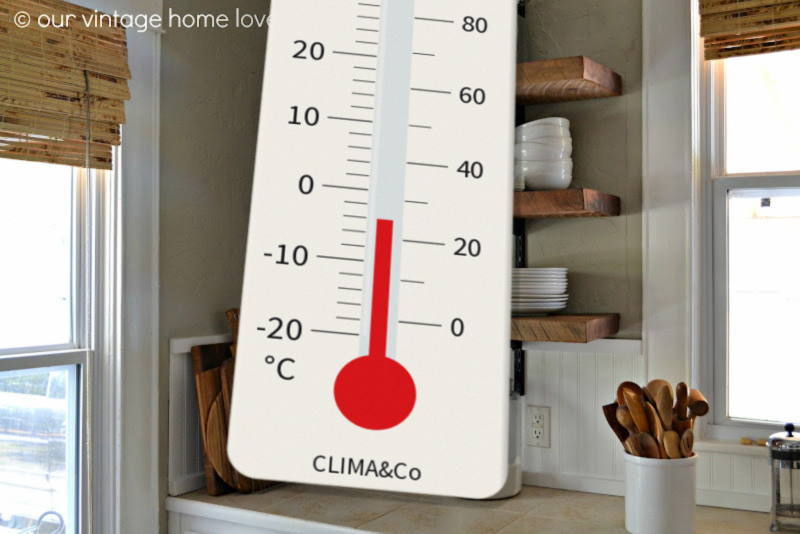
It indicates -4 °C
